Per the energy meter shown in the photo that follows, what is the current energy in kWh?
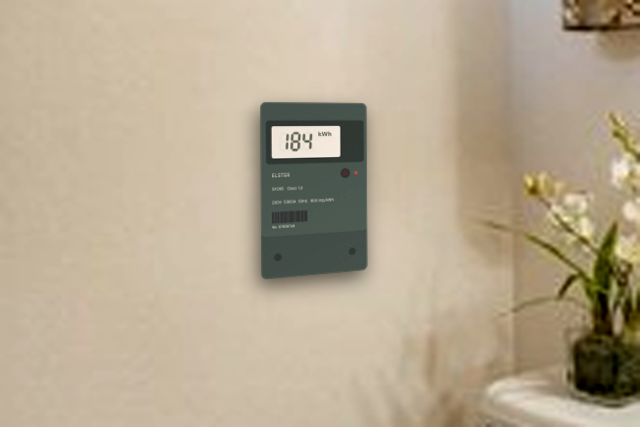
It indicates 184 kWh
